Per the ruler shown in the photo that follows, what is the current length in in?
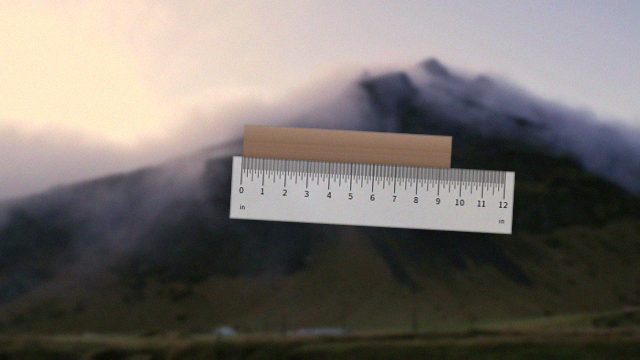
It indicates 9.5 in
